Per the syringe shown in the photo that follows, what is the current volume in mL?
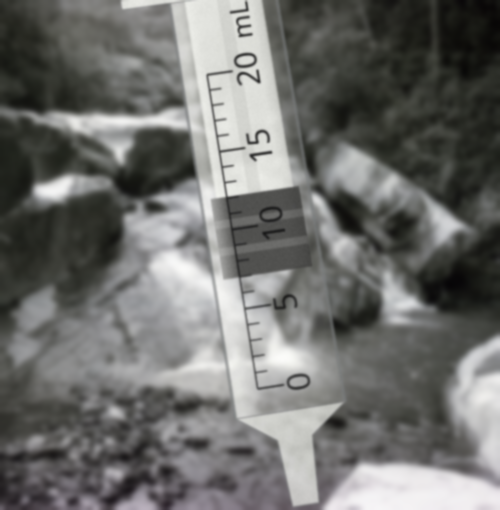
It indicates 7 mL
